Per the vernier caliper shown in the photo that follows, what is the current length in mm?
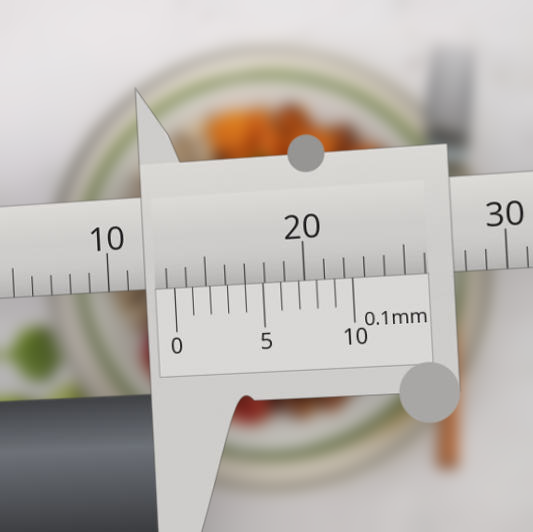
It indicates 13.4 mm
